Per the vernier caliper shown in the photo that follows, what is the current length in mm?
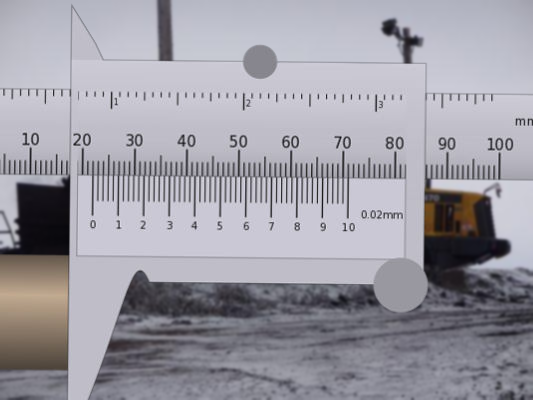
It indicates 22.0 mm
